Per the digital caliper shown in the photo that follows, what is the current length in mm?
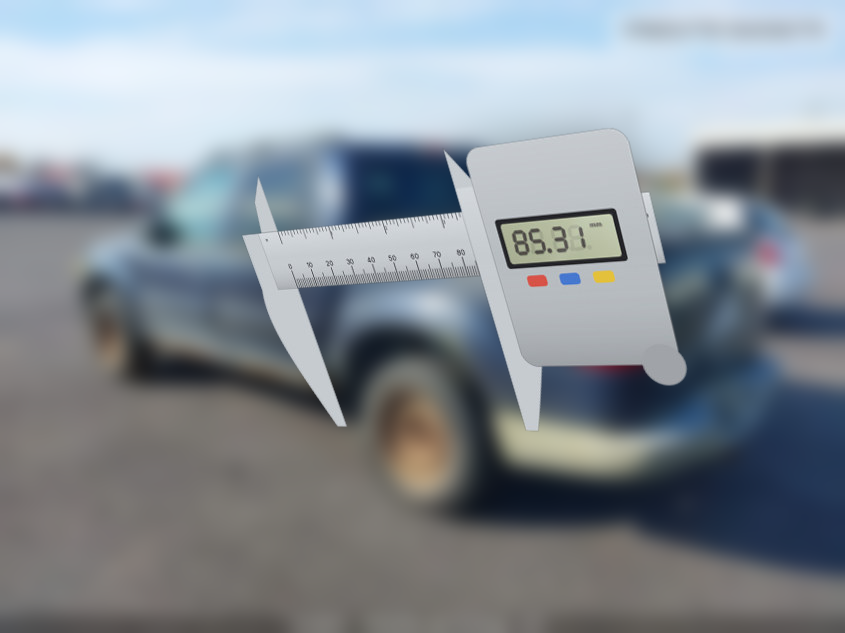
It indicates 85.31 mm
